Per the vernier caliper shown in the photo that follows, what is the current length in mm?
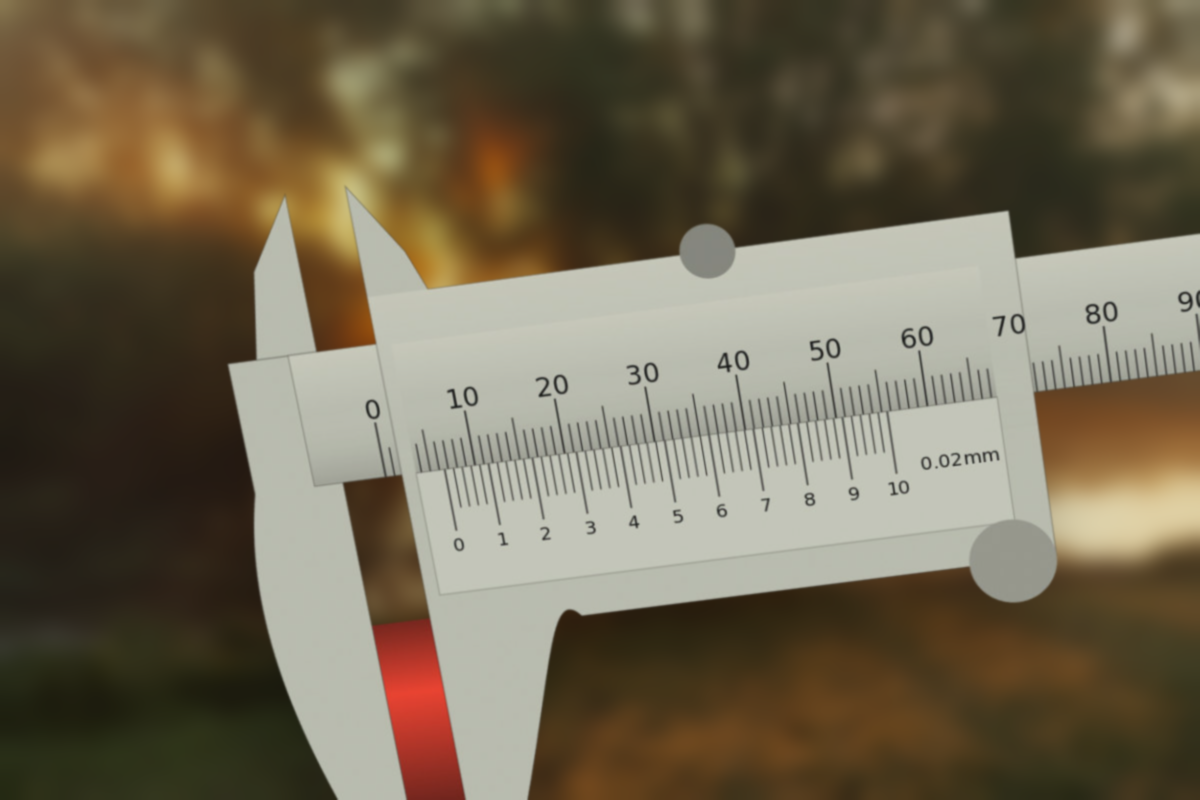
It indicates 6.6 mm
